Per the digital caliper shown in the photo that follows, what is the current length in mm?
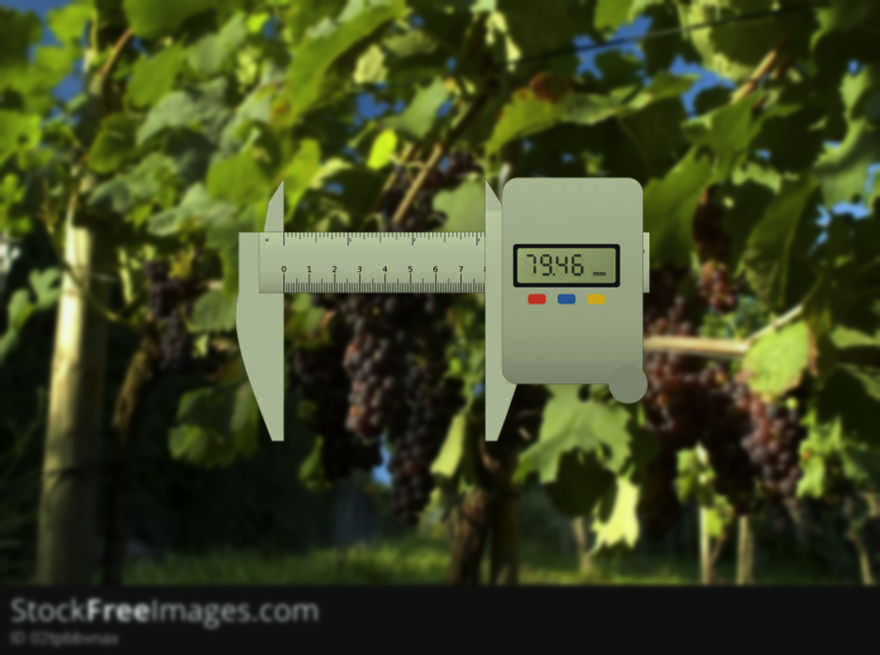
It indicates 79.46 mm
